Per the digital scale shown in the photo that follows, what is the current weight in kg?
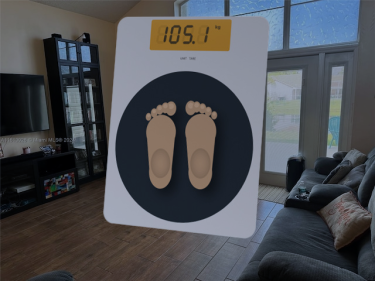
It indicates 105.1 kg
